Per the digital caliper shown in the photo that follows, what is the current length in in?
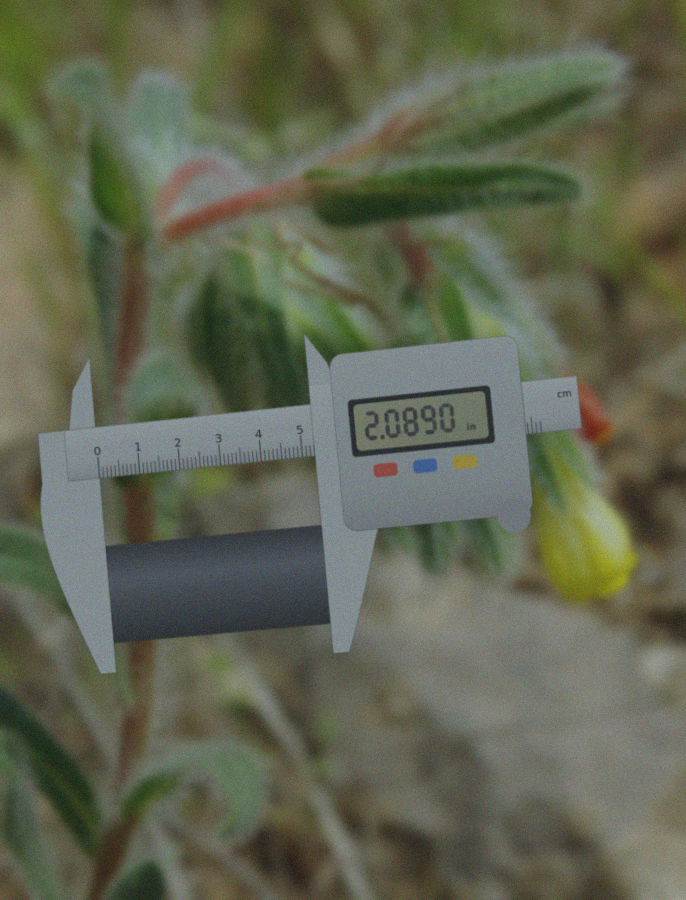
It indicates 2.0890 in
